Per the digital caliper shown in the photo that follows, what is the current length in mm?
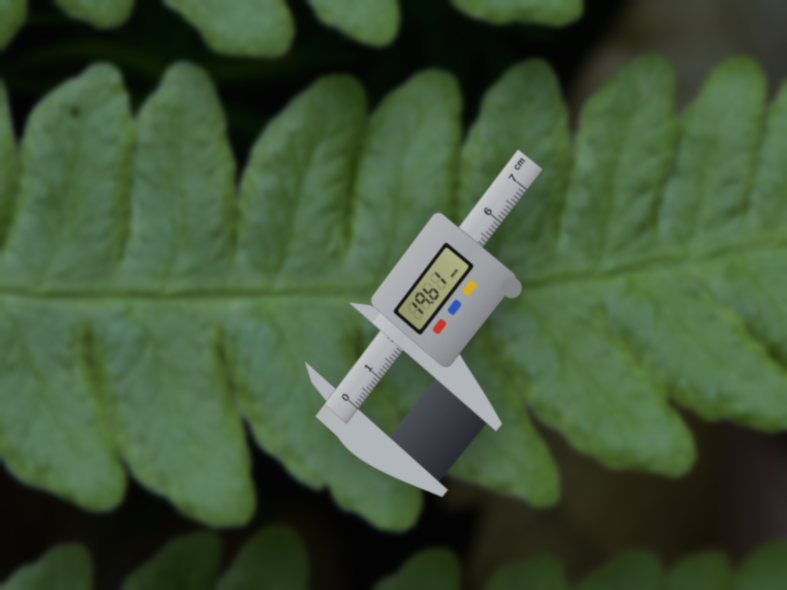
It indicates 19.61 mm
